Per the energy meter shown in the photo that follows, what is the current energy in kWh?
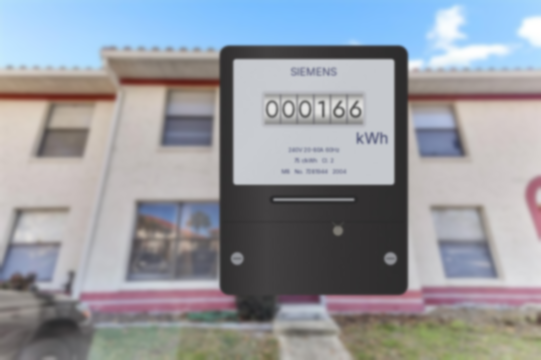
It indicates 166 kWh
